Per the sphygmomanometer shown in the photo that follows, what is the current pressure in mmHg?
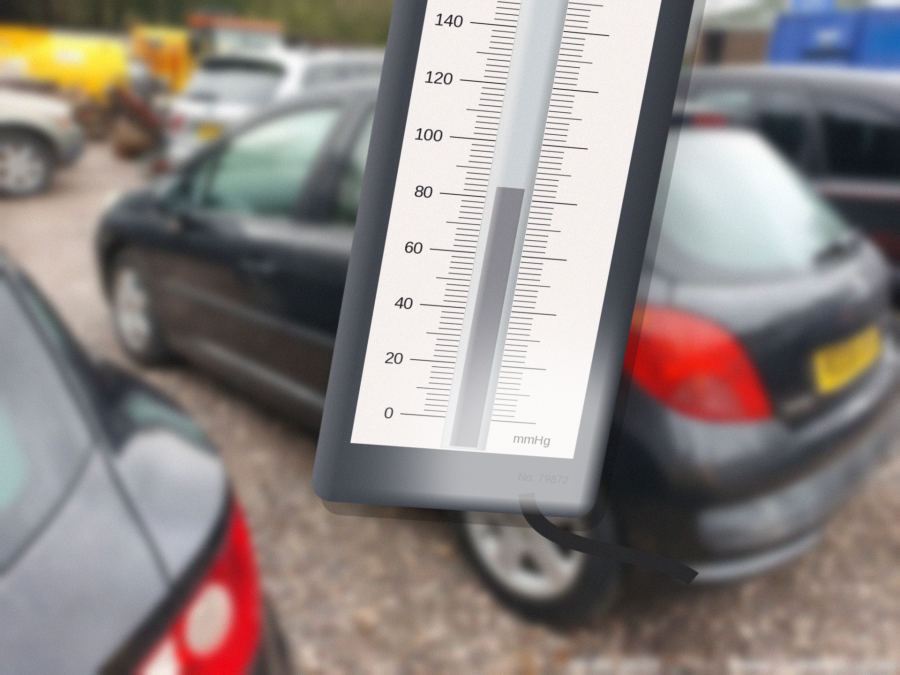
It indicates 84 mmHg
